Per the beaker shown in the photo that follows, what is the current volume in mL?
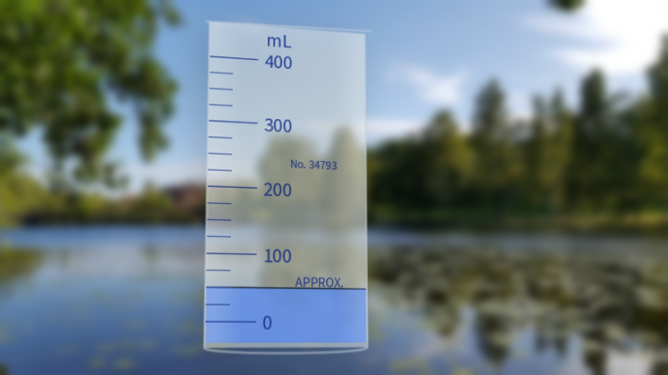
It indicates 50 mL
